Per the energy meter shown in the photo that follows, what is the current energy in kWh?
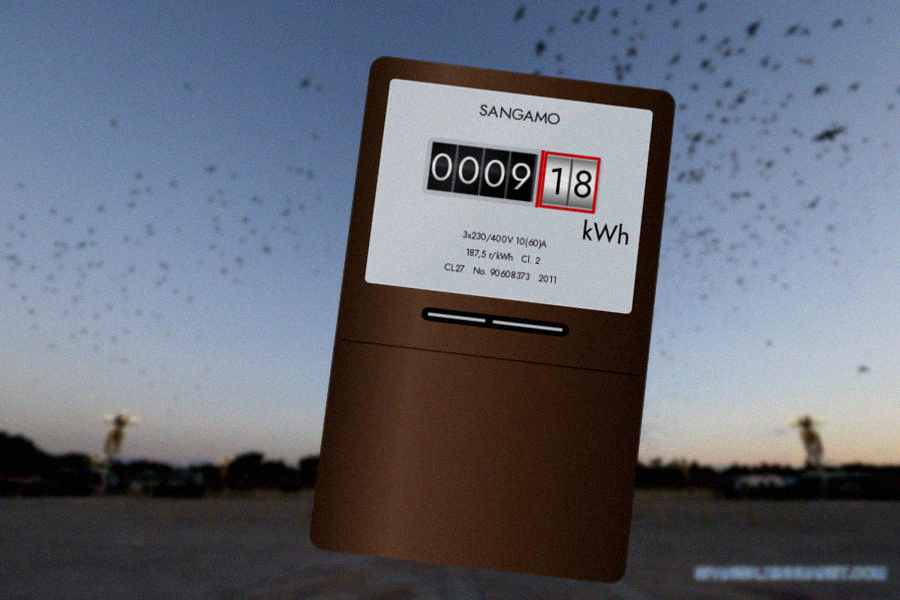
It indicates 9.18 kWh
